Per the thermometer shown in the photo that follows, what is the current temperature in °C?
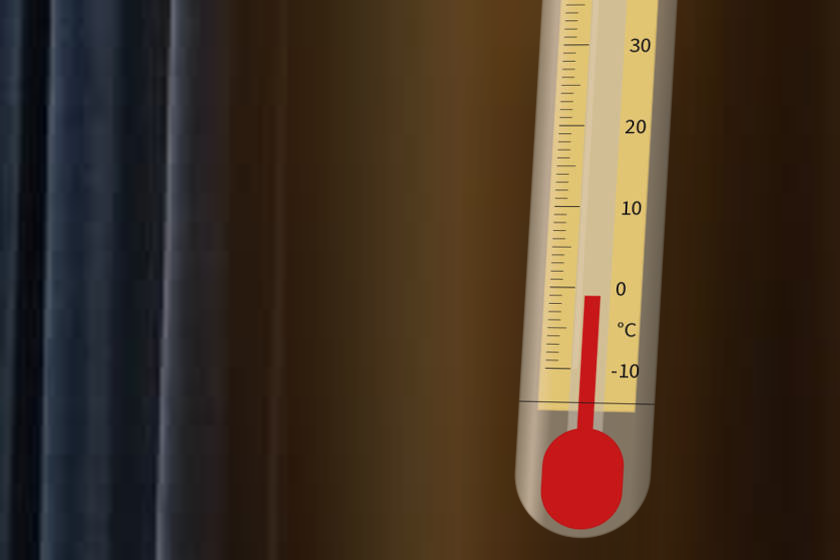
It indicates -1 °C
